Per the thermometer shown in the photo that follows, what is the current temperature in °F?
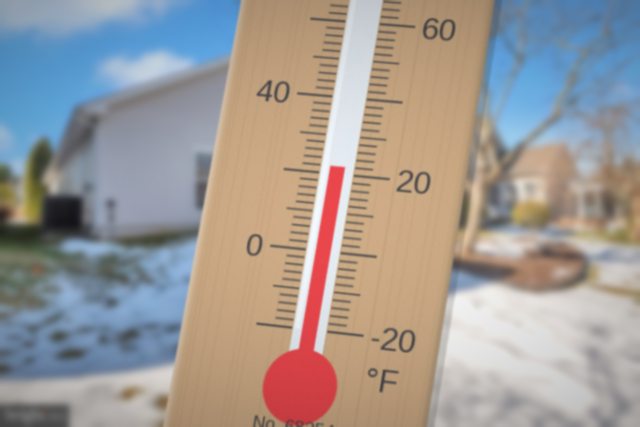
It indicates 22 °F
